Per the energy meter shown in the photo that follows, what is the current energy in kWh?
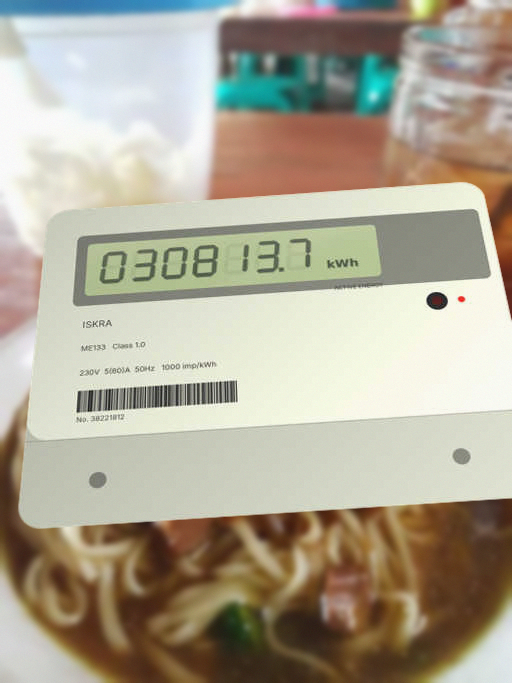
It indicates 30813.7 kWh
